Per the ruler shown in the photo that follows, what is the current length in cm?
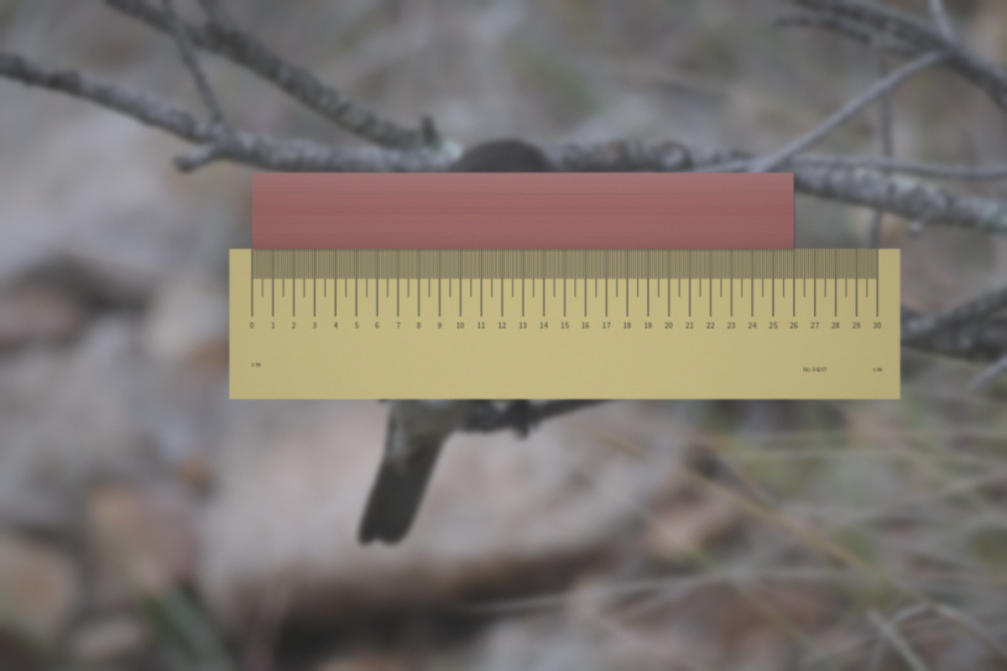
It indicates 26 cm
